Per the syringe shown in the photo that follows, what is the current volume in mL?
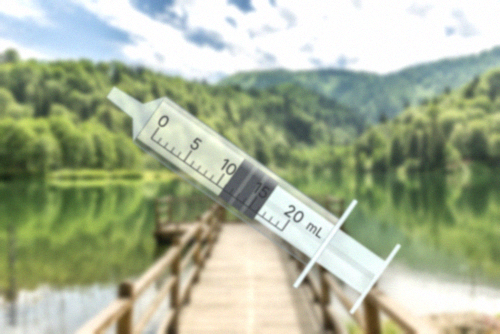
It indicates 11 mL
